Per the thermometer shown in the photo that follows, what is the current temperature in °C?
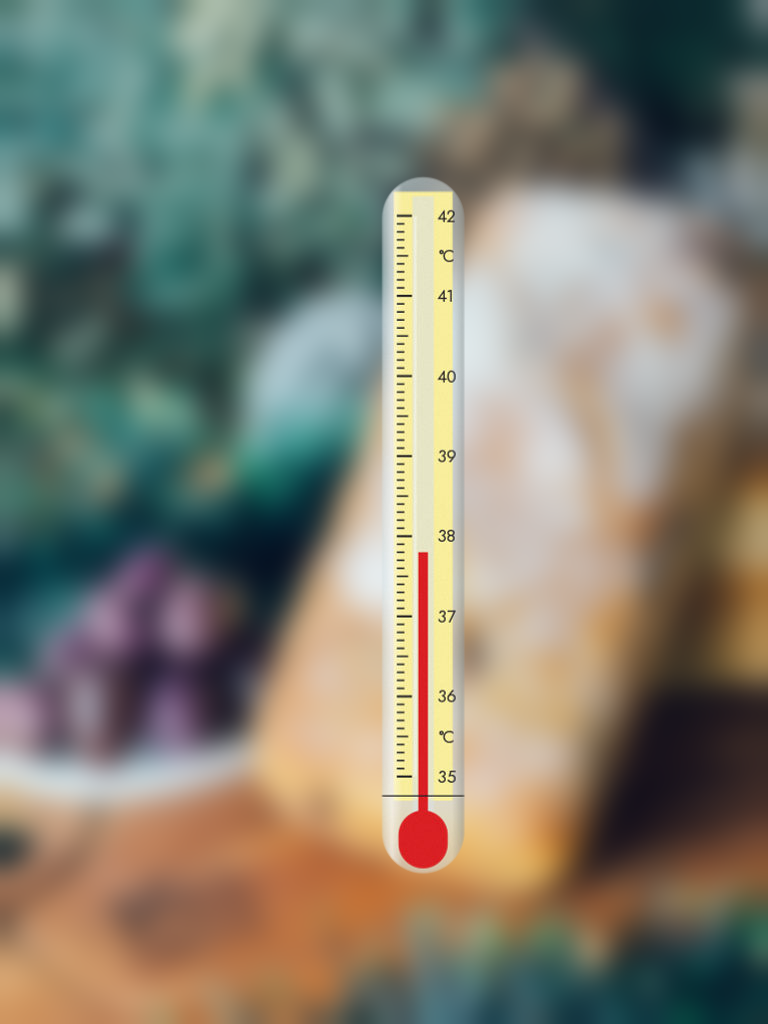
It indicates 37.8 °C
